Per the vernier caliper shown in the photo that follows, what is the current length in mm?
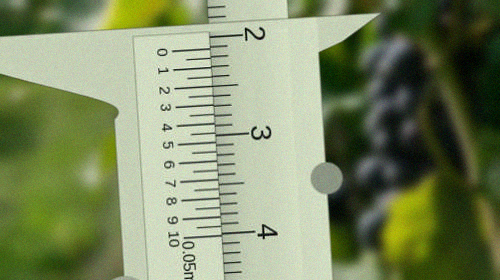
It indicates 21.2 mm
